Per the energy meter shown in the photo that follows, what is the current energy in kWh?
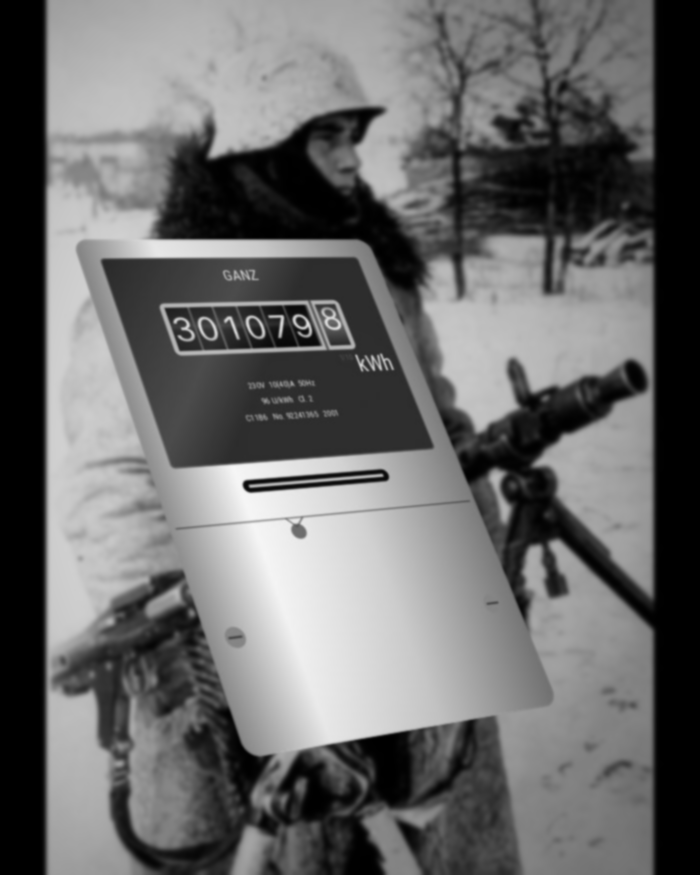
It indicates 301079.8 kWh
